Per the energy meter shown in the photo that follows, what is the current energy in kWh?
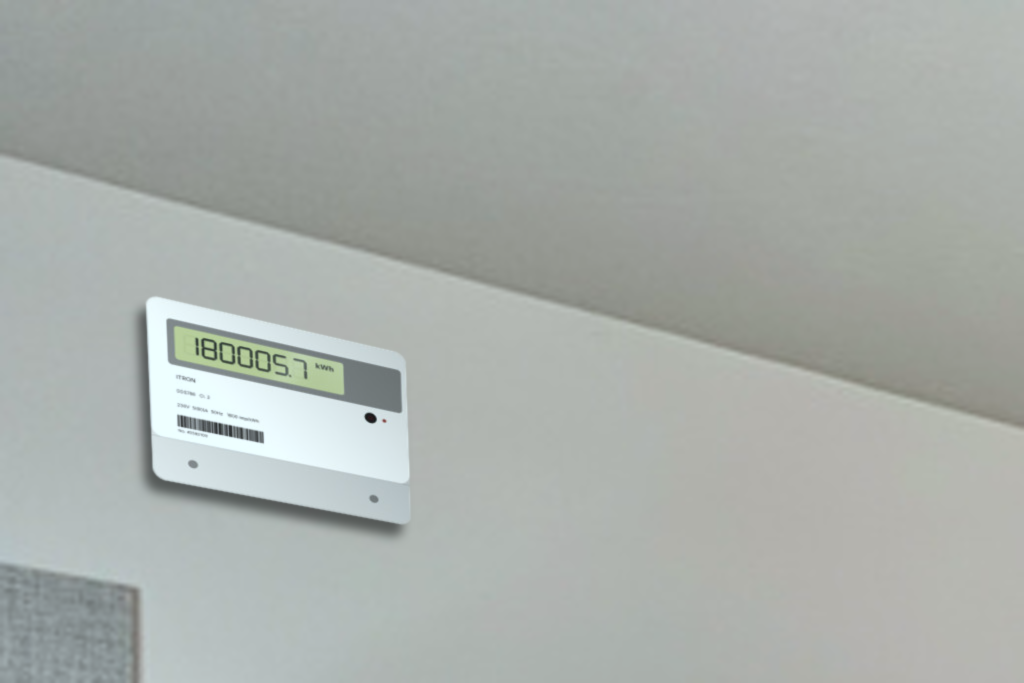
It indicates 180005.7 kWh
